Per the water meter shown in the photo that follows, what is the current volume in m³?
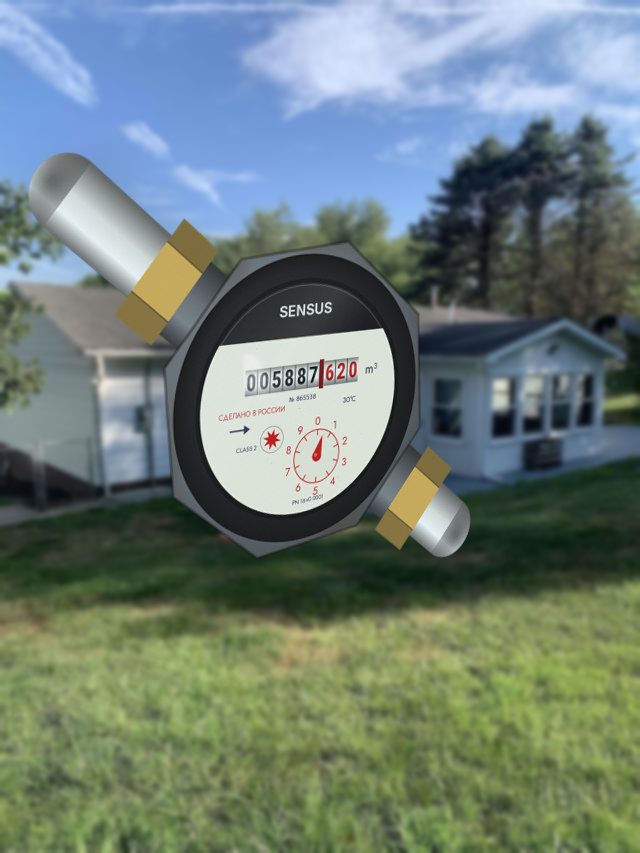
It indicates 5887.6200 m³
